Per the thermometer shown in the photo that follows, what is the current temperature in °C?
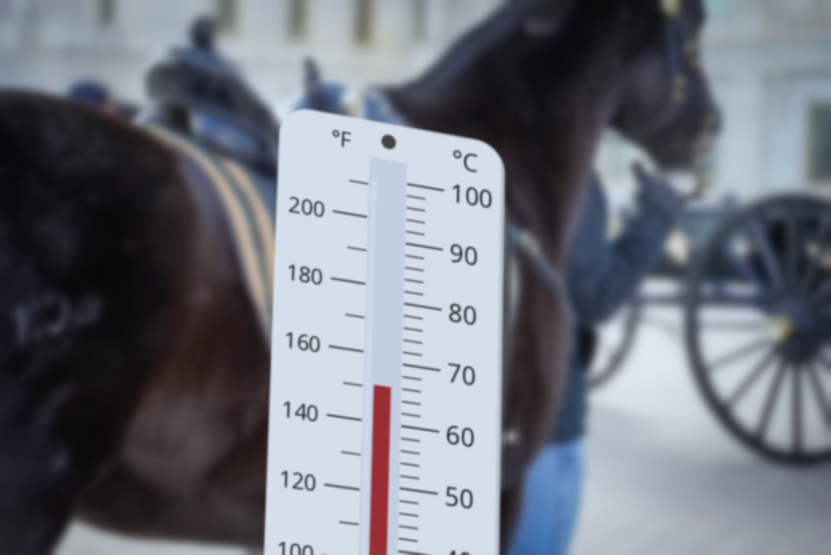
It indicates 66 °C
